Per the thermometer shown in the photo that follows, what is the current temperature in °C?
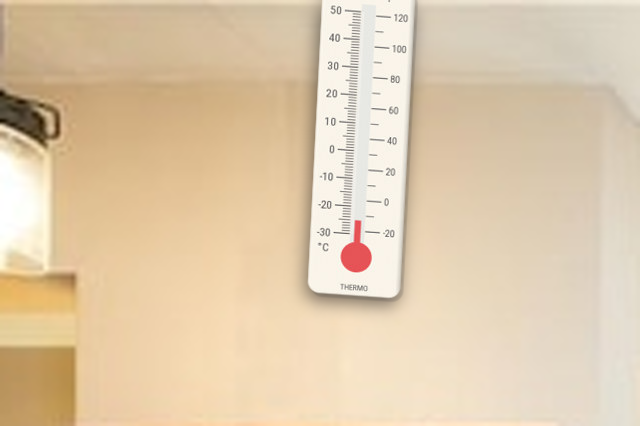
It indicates -25 °C
